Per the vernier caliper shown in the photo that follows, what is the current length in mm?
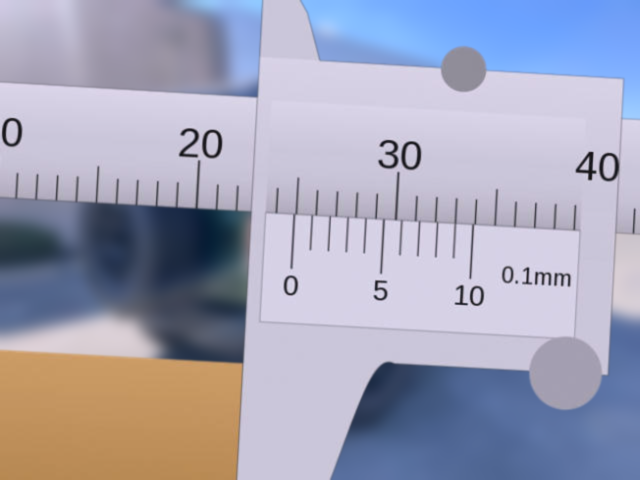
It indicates 24.9 mm
